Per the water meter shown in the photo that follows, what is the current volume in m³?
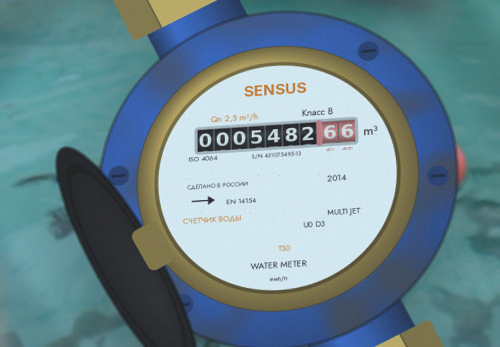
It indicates 5482.66 m³
